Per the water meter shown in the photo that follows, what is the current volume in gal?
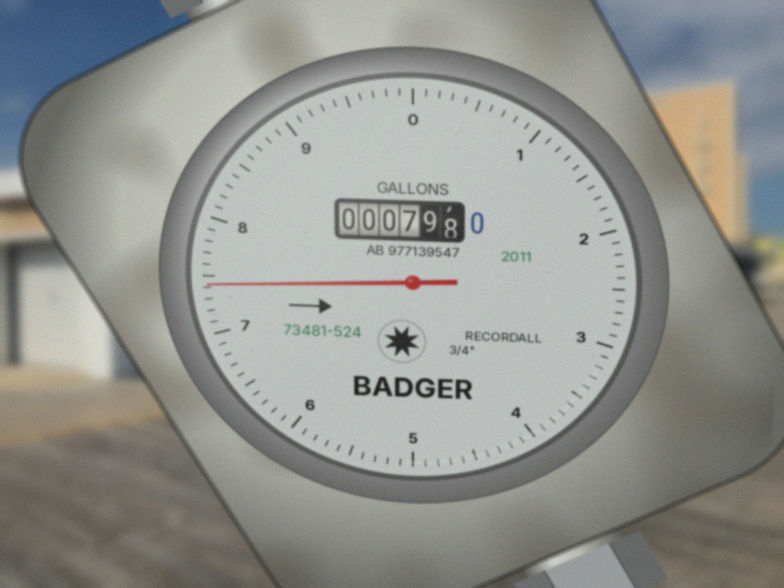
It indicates 7977.4 gal
